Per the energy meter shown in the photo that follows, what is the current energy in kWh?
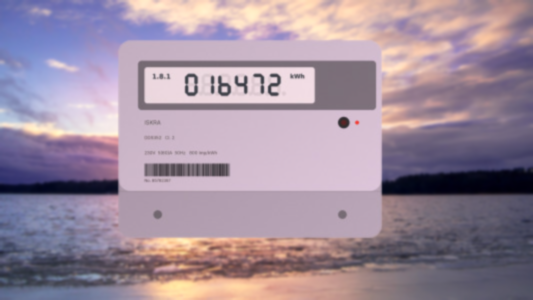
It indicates 16472 kWh
